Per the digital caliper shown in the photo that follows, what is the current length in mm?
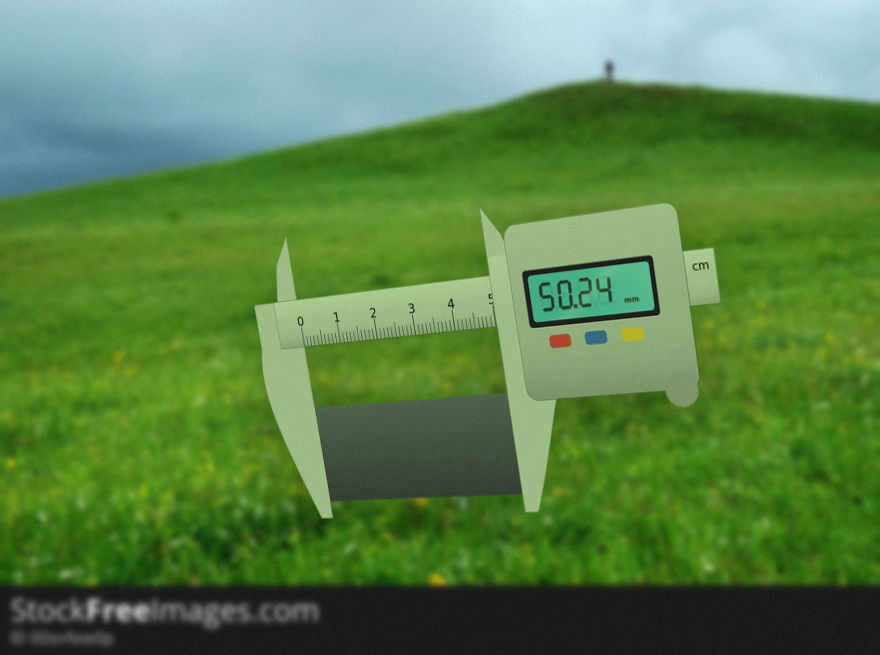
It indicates 50.24 mm
